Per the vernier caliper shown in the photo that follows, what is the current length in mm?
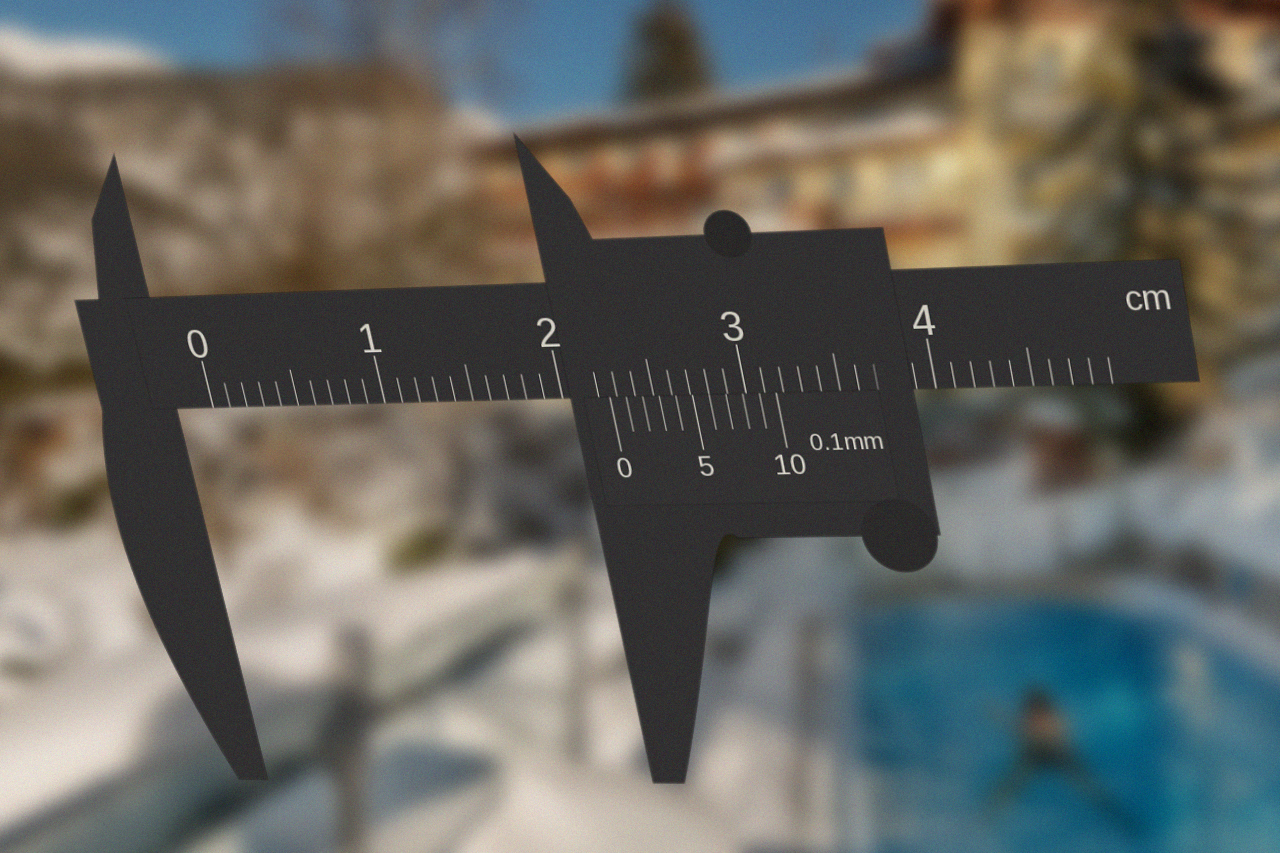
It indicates 22.6 mm
